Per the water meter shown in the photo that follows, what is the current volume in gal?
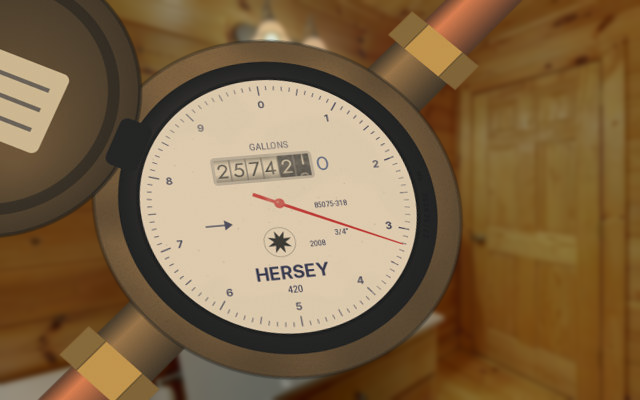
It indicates 2574213.2 gal
